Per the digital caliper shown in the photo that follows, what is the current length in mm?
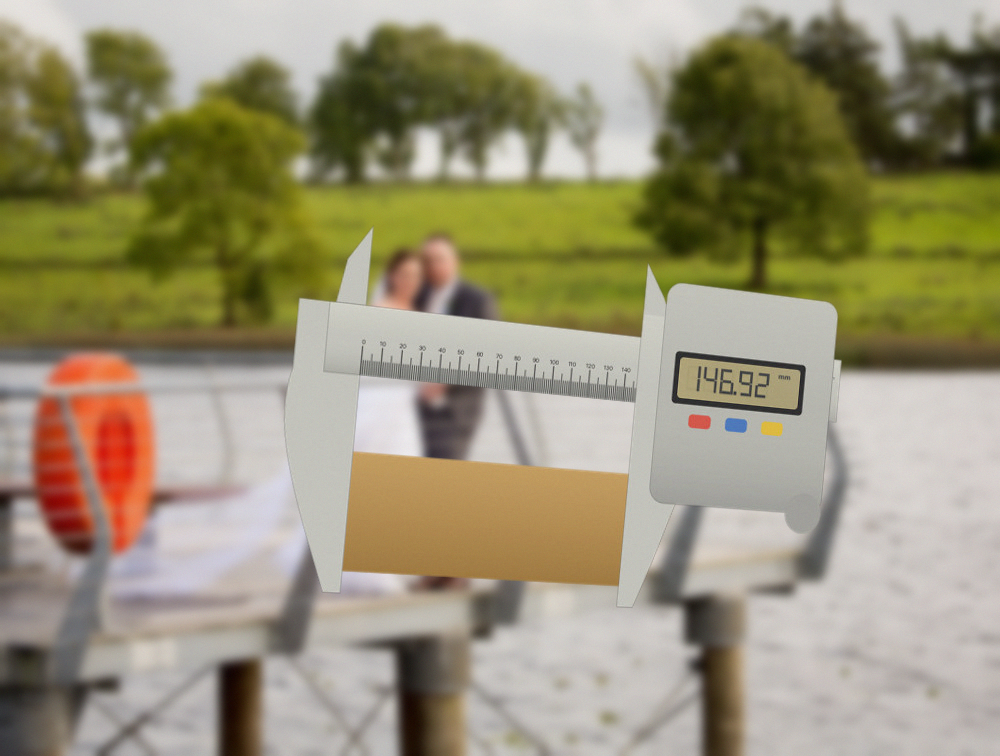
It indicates 146.92 mm
